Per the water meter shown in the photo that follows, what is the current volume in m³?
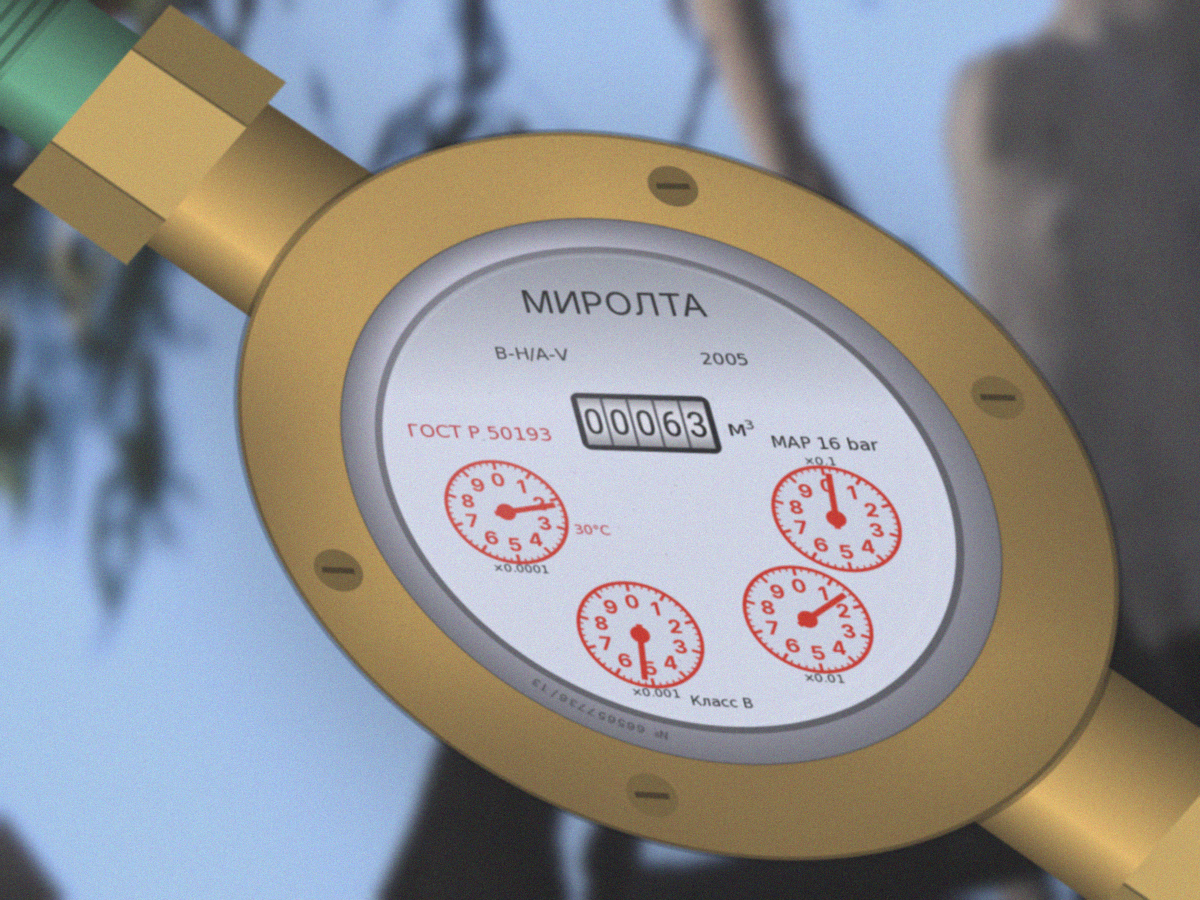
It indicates 63.0152 m³
